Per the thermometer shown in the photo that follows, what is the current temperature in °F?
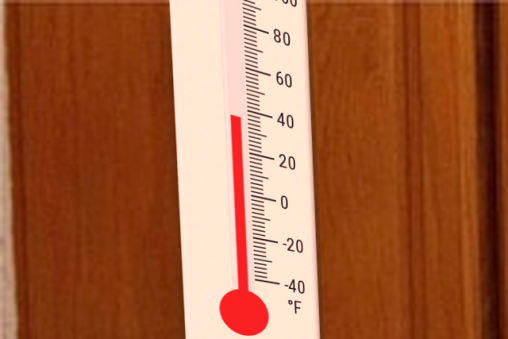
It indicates 36 °F
